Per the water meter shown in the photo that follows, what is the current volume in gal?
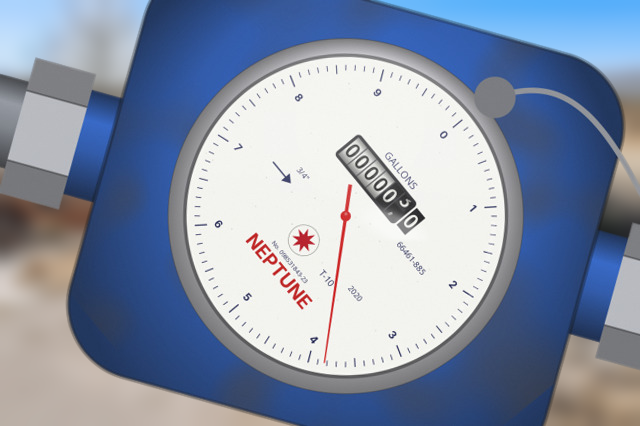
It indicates 33.8 gal
